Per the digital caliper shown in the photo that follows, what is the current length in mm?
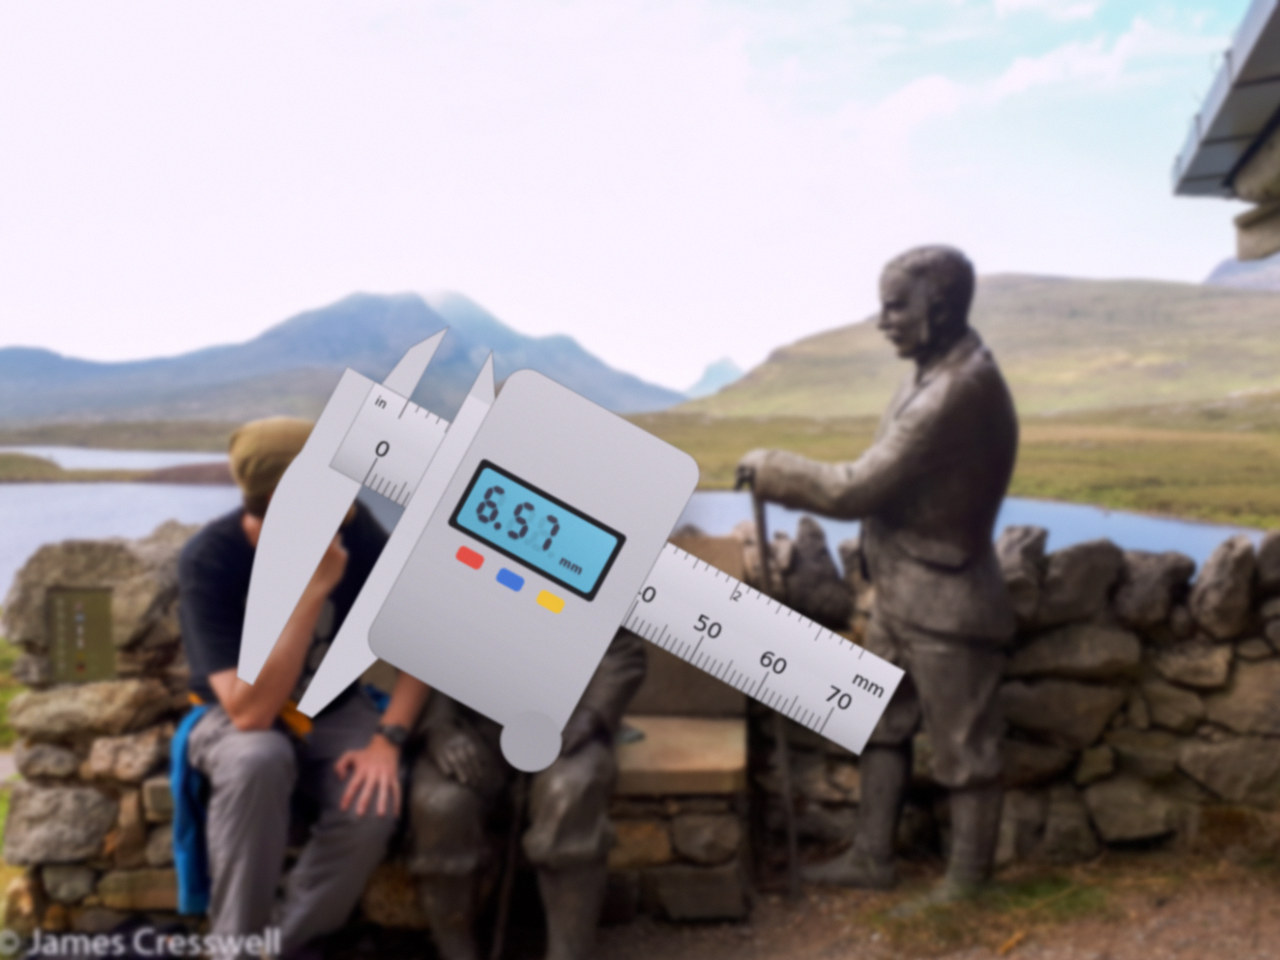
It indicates 6.57 mm
